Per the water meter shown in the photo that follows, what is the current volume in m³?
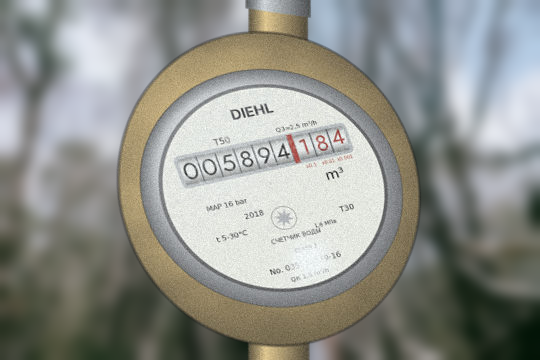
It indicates 5894.184 m³
